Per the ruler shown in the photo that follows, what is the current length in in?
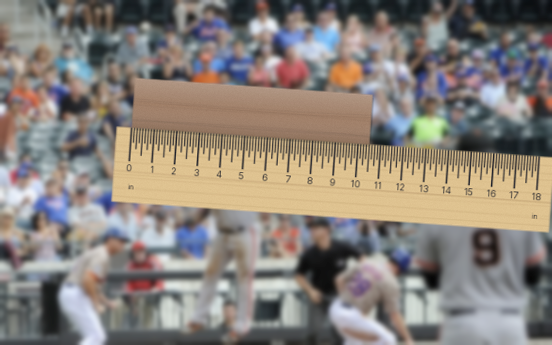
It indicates 10.5 in
